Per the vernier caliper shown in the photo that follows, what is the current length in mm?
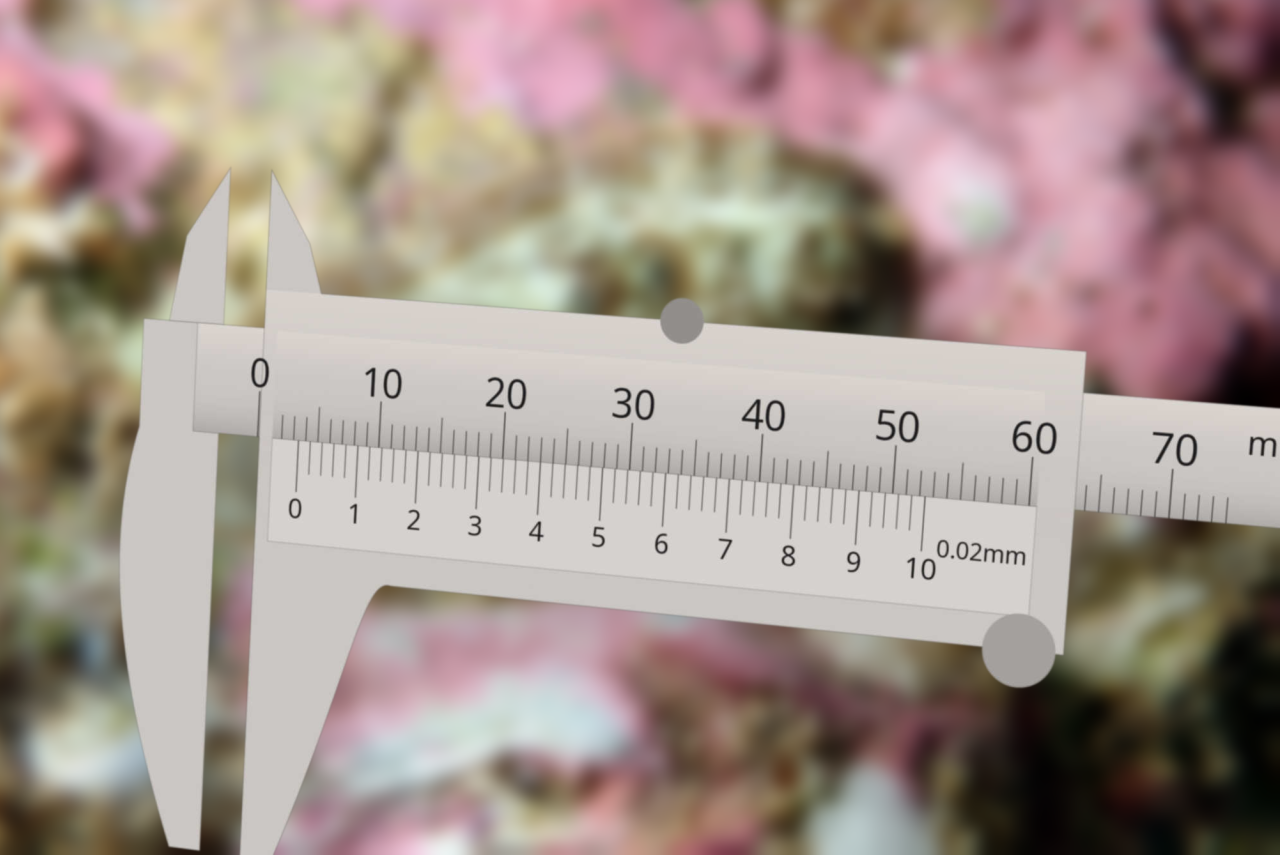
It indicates 3.4 mm
